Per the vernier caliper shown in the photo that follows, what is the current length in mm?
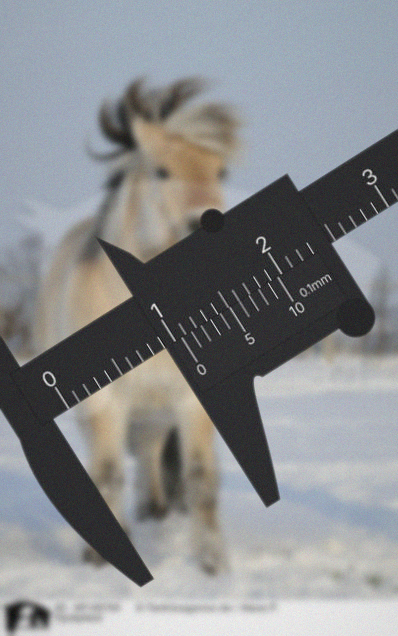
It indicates 10.6 mm
